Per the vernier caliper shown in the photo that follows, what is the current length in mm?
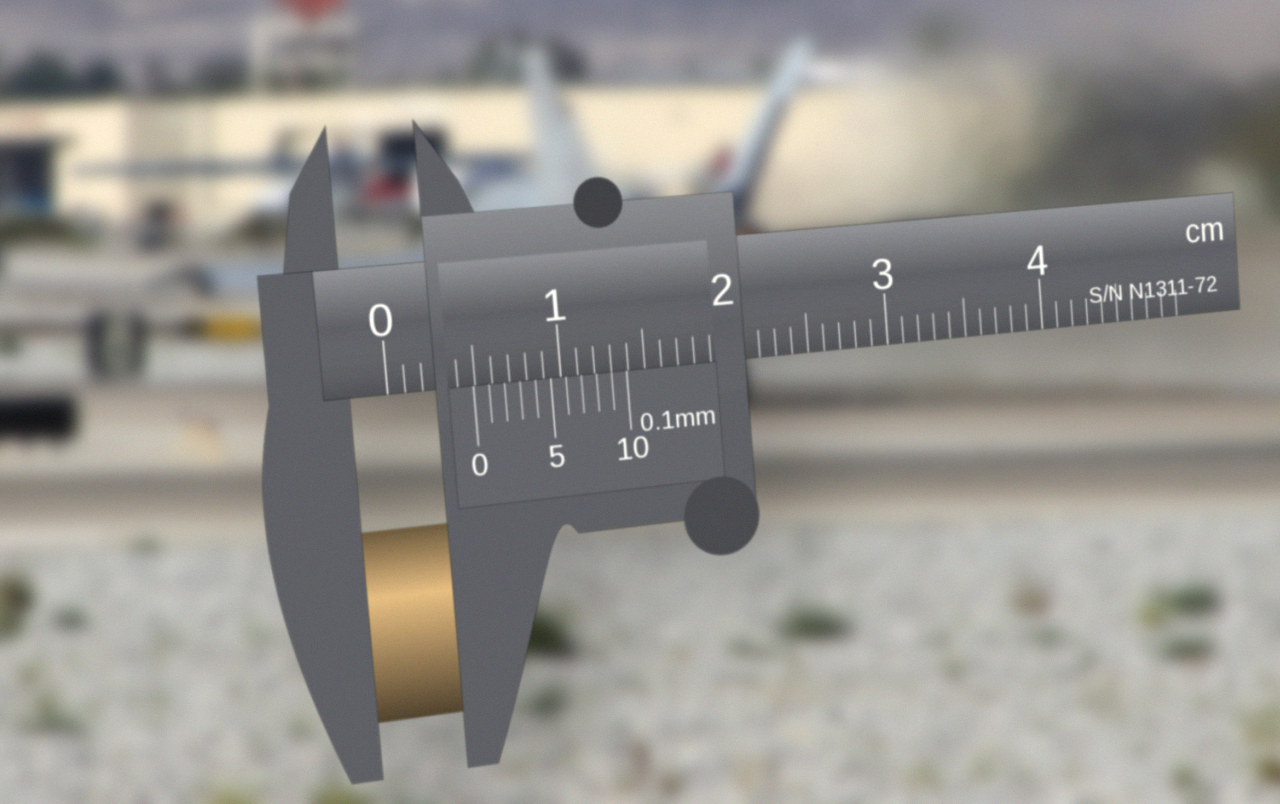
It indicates 4.9 mm
